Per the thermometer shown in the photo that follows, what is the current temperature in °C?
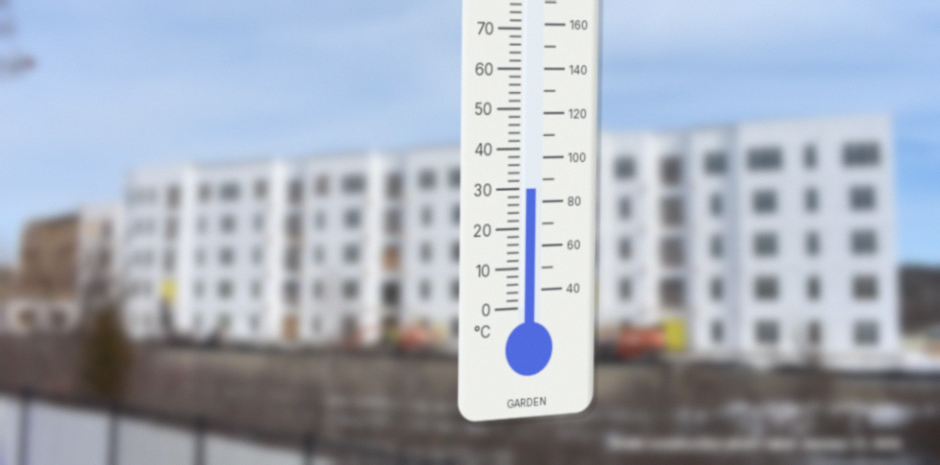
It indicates 30 °C
